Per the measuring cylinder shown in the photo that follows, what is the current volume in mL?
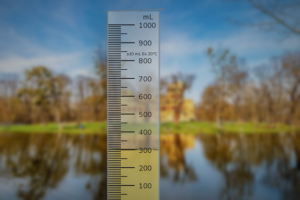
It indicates 300 mL
